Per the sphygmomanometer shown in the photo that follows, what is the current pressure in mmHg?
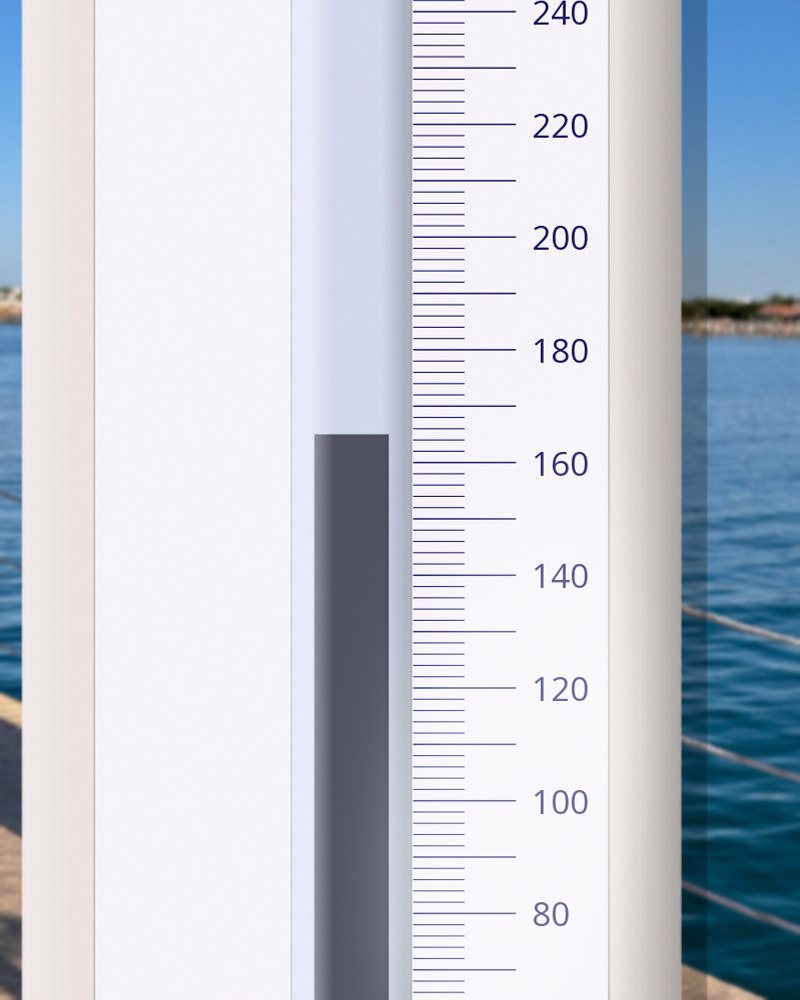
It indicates 165 mmHg
